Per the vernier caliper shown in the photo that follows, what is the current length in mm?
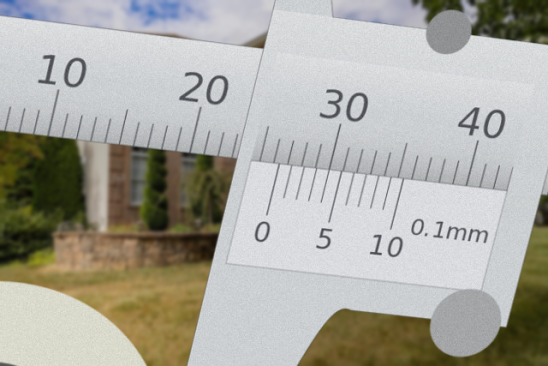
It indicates 26.4 mm
